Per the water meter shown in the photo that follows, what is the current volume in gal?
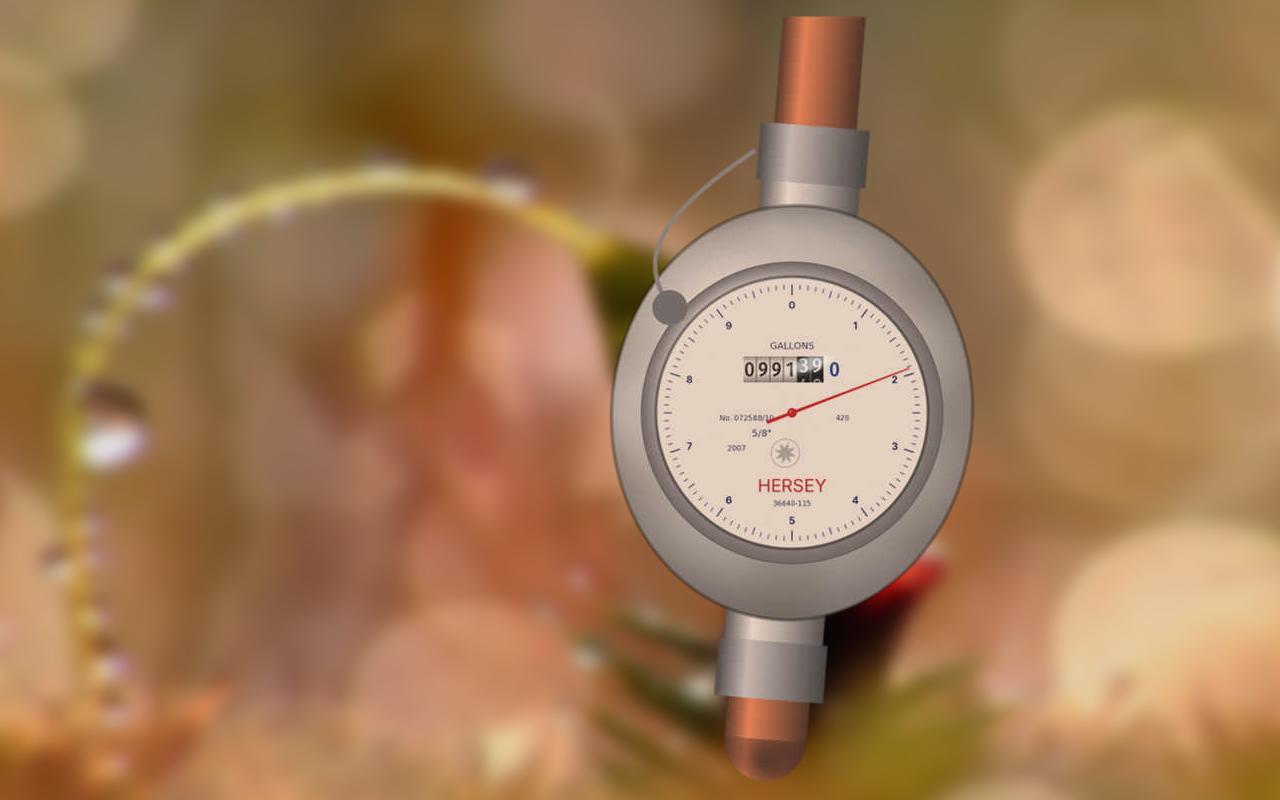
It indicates 991391.9 gal
